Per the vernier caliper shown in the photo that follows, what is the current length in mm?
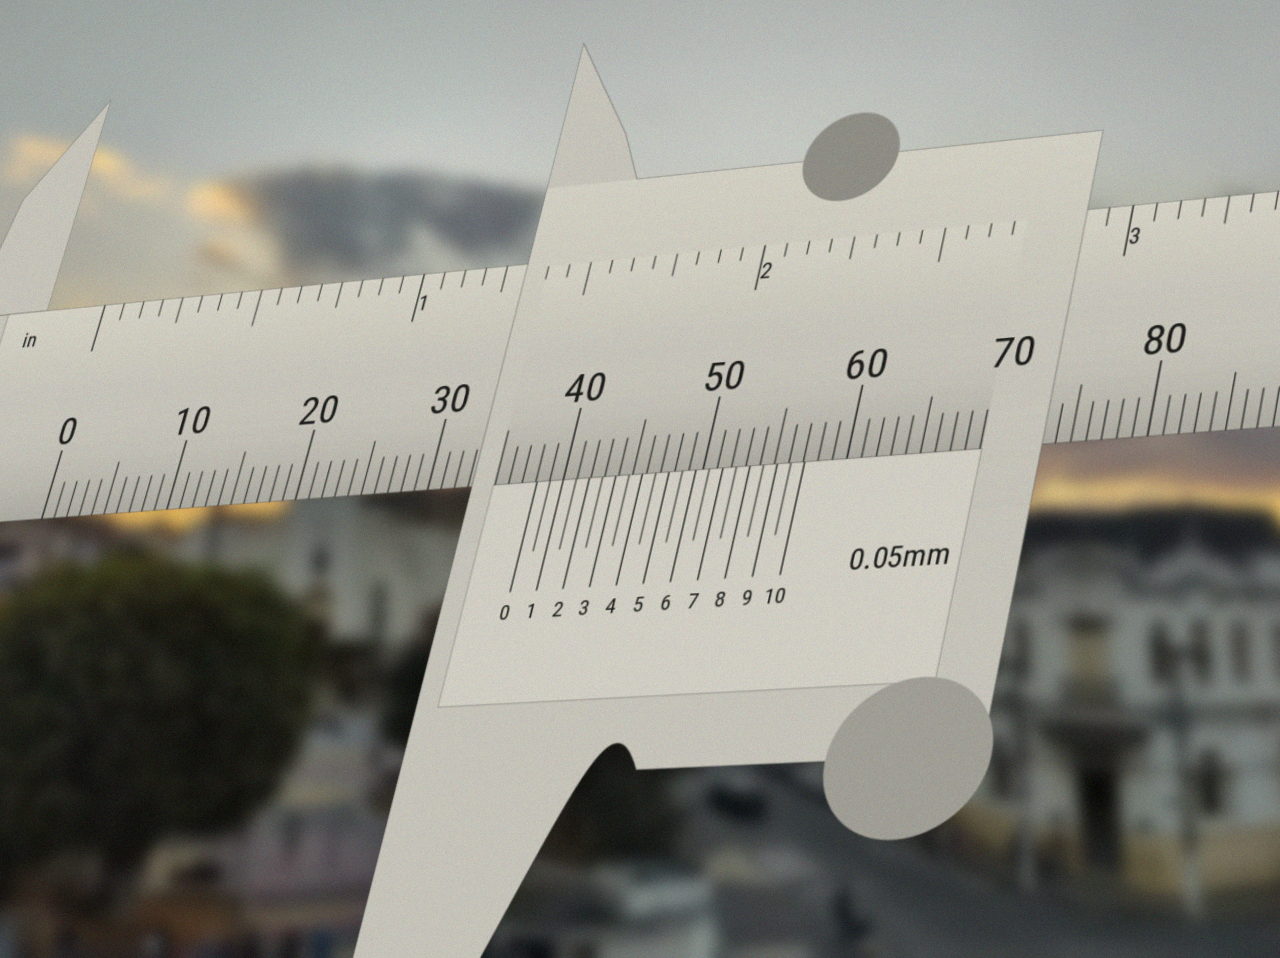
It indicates 38.1 mm
